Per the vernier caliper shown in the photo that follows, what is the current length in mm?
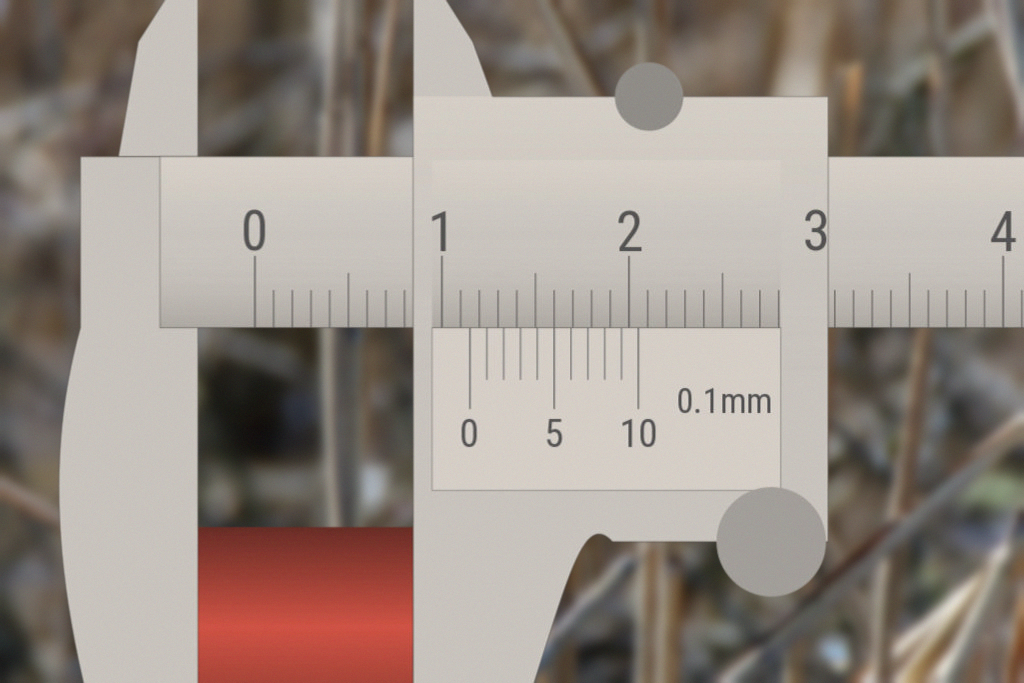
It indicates 11.5 mm
